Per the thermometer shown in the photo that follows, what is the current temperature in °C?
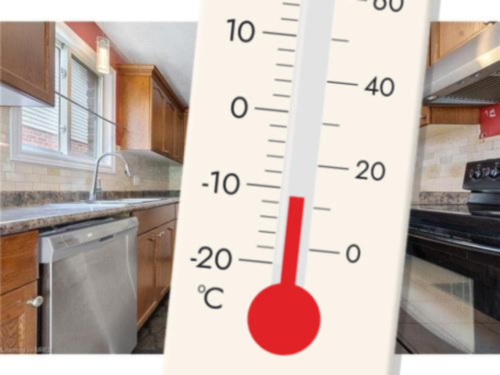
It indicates -11 °C
